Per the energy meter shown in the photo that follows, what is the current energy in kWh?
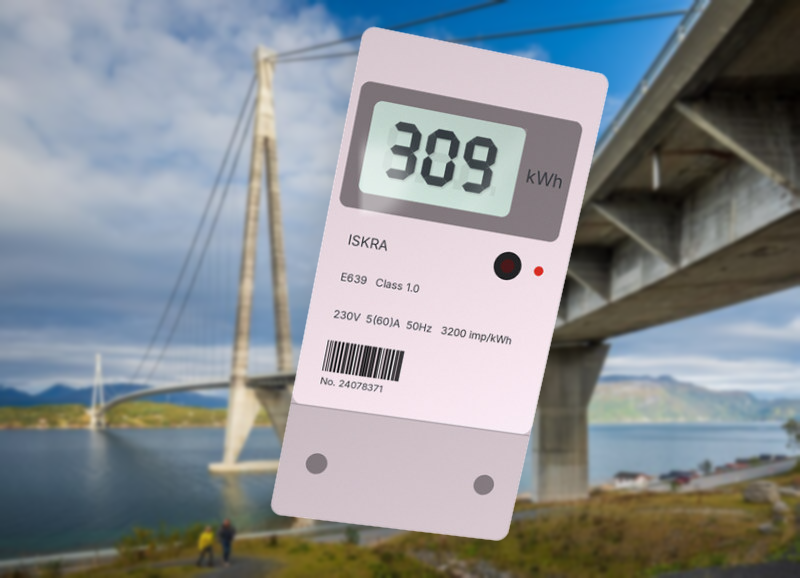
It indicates 309 kWh
